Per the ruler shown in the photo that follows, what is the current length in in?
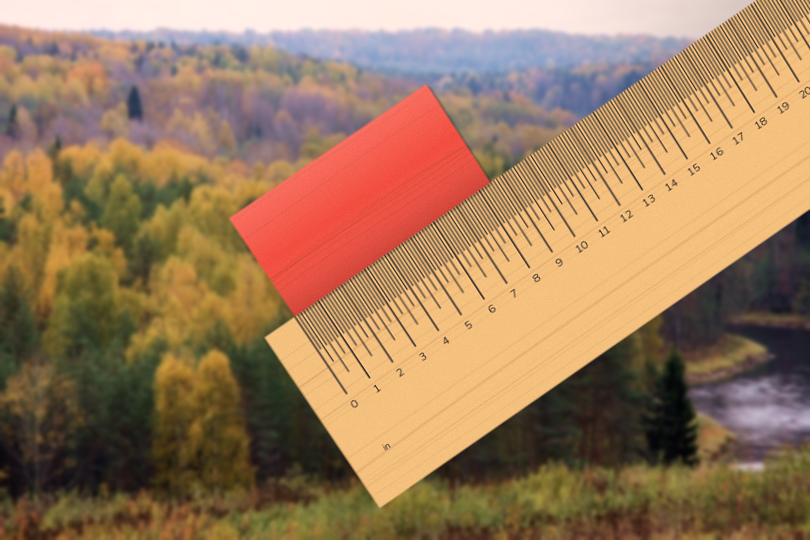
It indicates 8.5 in
